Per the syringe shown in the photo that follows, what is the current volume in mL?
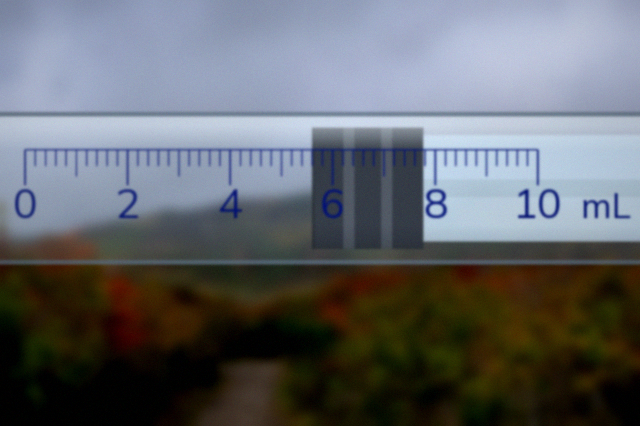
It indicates 5.6 mL
